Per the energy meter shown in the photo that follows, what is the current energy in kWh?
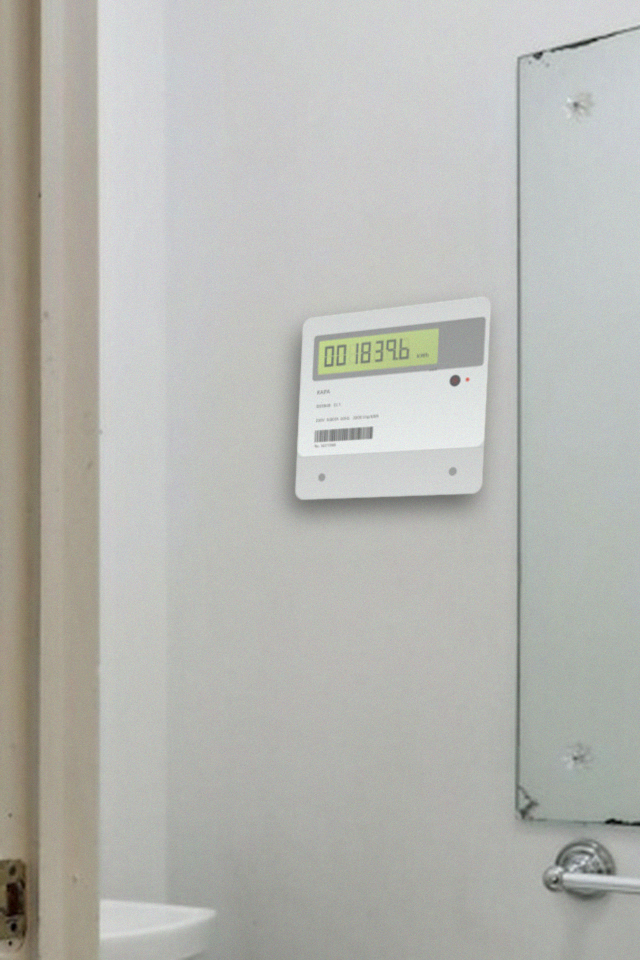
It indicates 1839.6 kWh
